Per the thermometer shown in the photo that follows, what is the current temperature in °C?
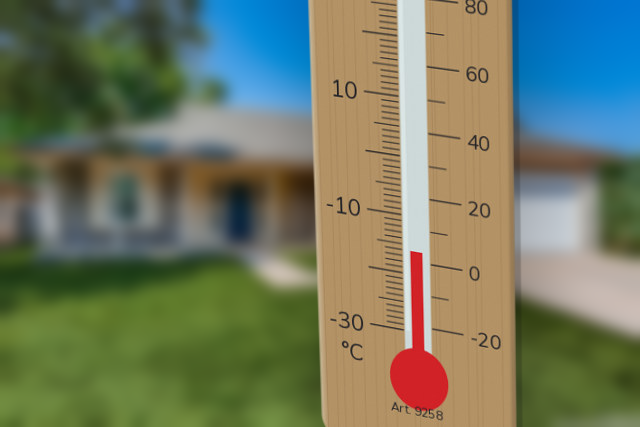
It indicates -16 °C
